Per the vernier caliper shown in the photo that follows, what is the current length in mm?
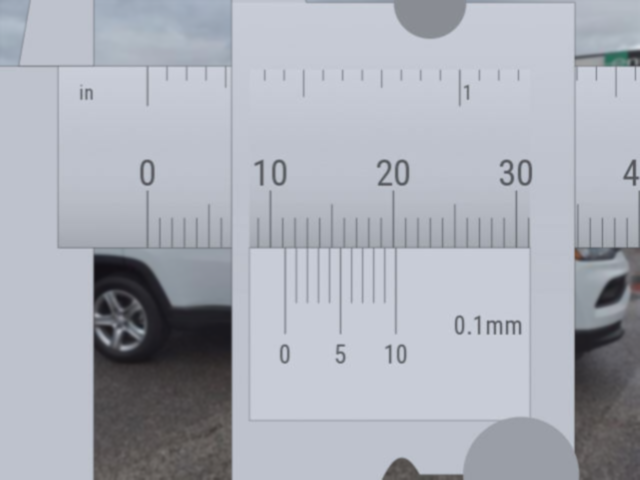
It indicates 11.2 mm
